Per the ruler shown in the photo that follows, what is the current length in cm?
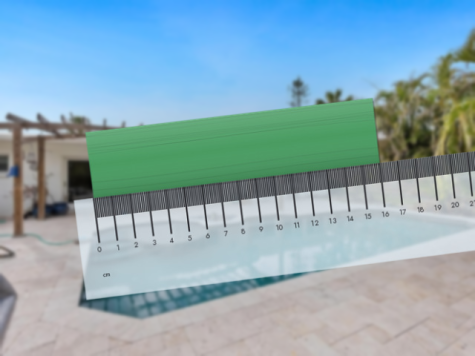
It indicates 16 cm
